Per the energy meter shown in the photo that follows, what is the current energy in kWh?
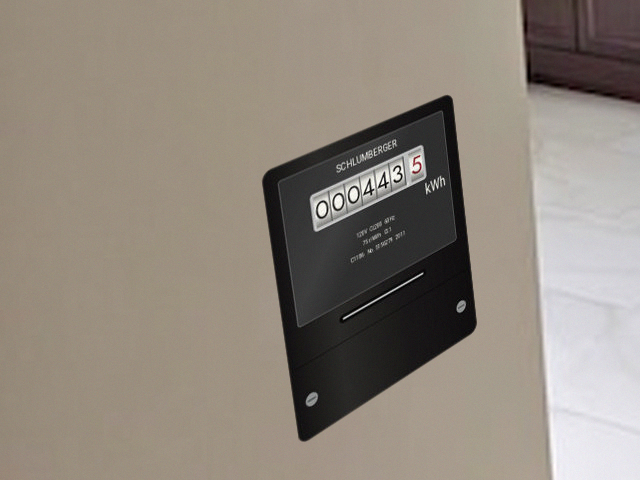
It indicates 443.5 kWh
